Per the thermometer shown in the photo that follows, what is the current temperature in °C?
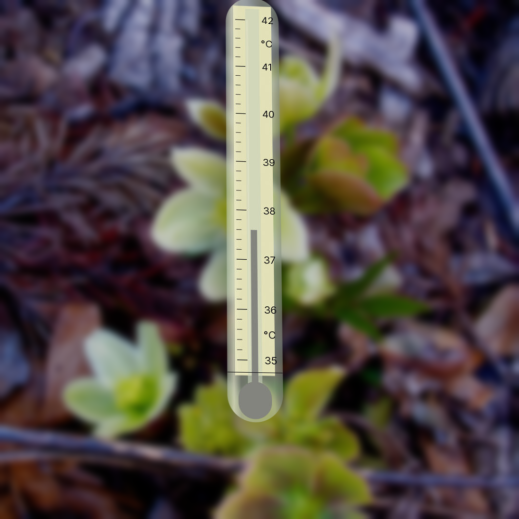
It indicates 37.6 °C
